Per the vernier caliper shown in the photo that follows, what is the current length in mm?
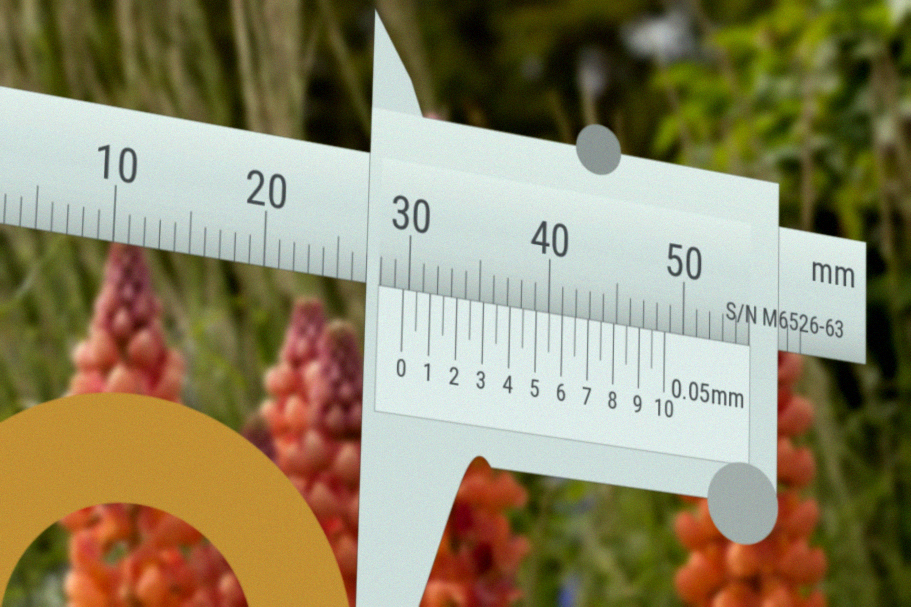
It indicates 29.6 mm
